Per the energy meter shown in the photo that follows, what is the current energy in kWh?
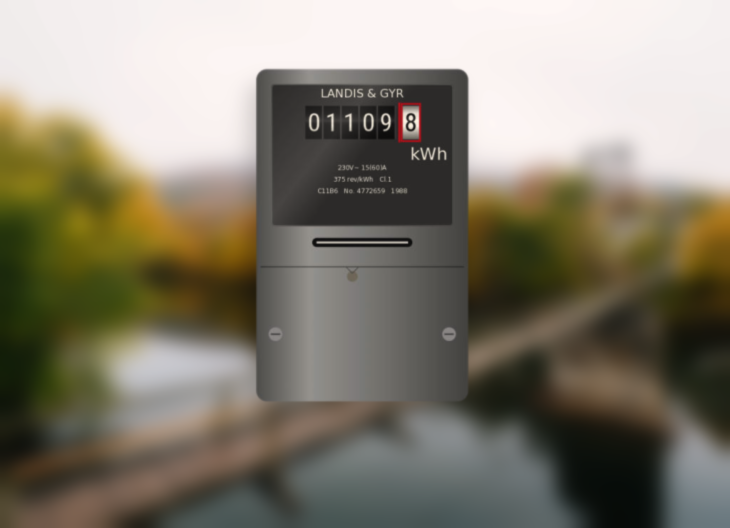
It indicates 1109.8 kWh
